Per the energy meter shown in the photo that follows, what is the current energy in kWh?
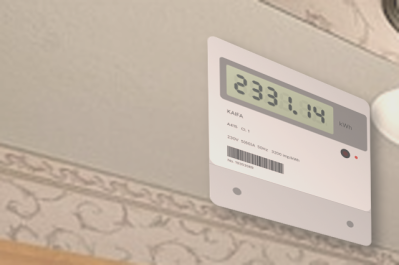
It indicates 2331.14 kWh
